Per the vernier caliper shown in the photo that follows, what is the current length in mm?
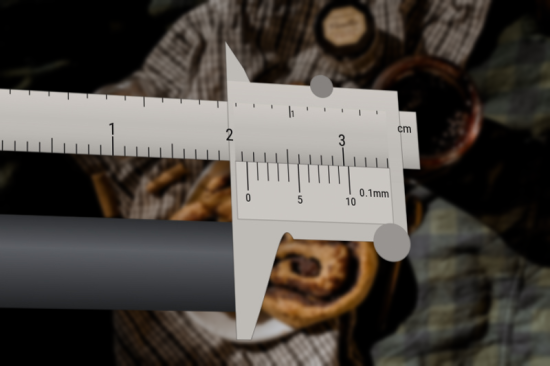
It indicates 21.4 mm
